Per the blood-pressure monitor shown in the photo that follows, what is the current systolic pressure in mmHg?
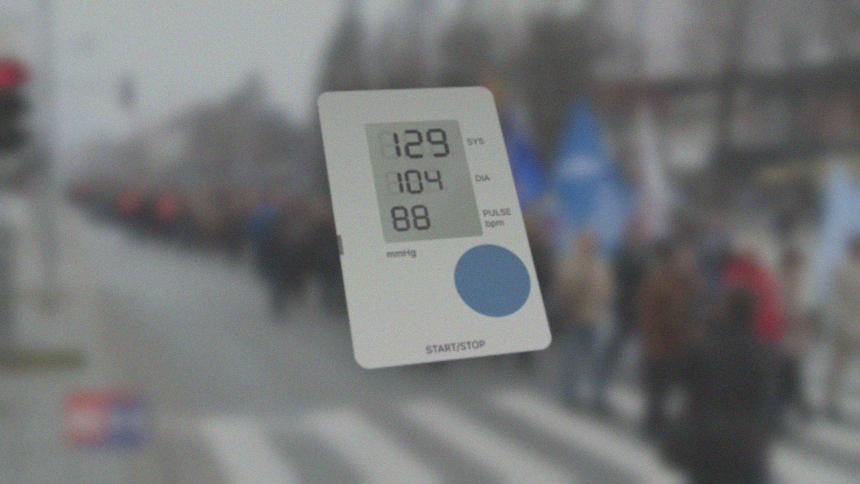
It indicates 129 mmHg
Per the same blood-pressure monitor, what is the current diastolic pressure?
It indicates 104 mmHg
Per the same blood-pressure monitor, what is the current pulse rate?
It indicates 88 bpm
